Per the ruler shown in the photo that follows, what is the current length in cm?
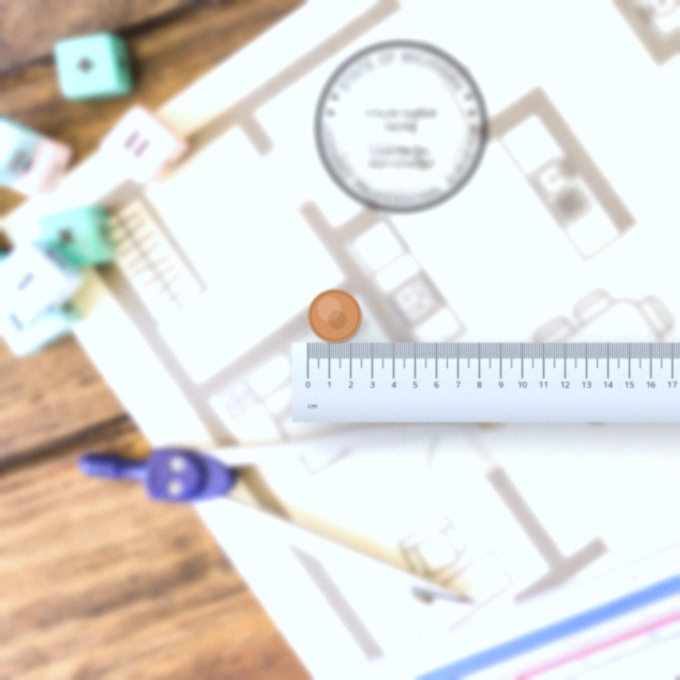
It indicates 2.5 cm
